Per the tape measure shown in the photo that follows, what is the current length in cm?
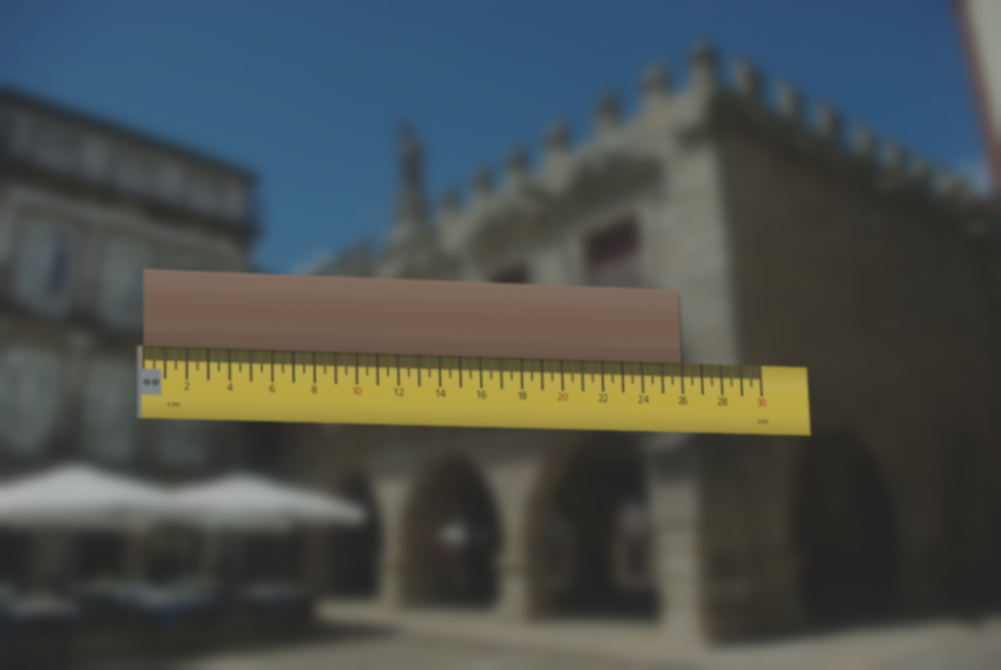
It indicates 26 cm
